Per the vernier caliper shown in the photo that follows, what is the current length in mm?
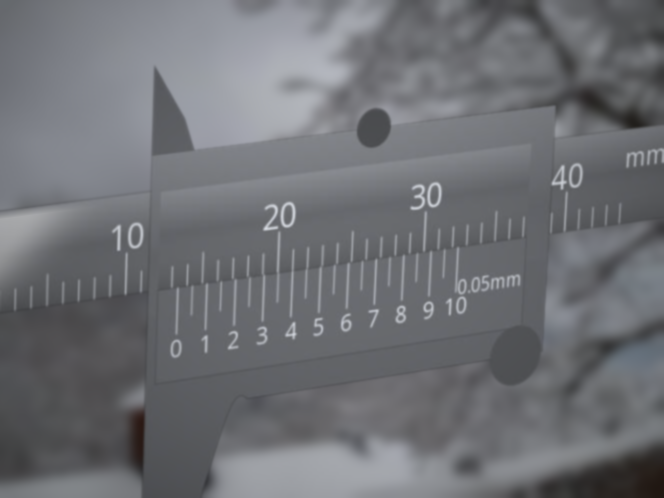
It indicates 13.4 mm
